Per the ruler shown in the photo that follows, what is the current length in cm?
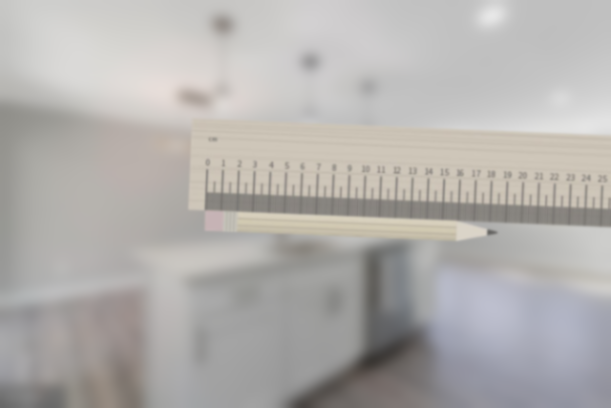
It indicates 18.5 cm
